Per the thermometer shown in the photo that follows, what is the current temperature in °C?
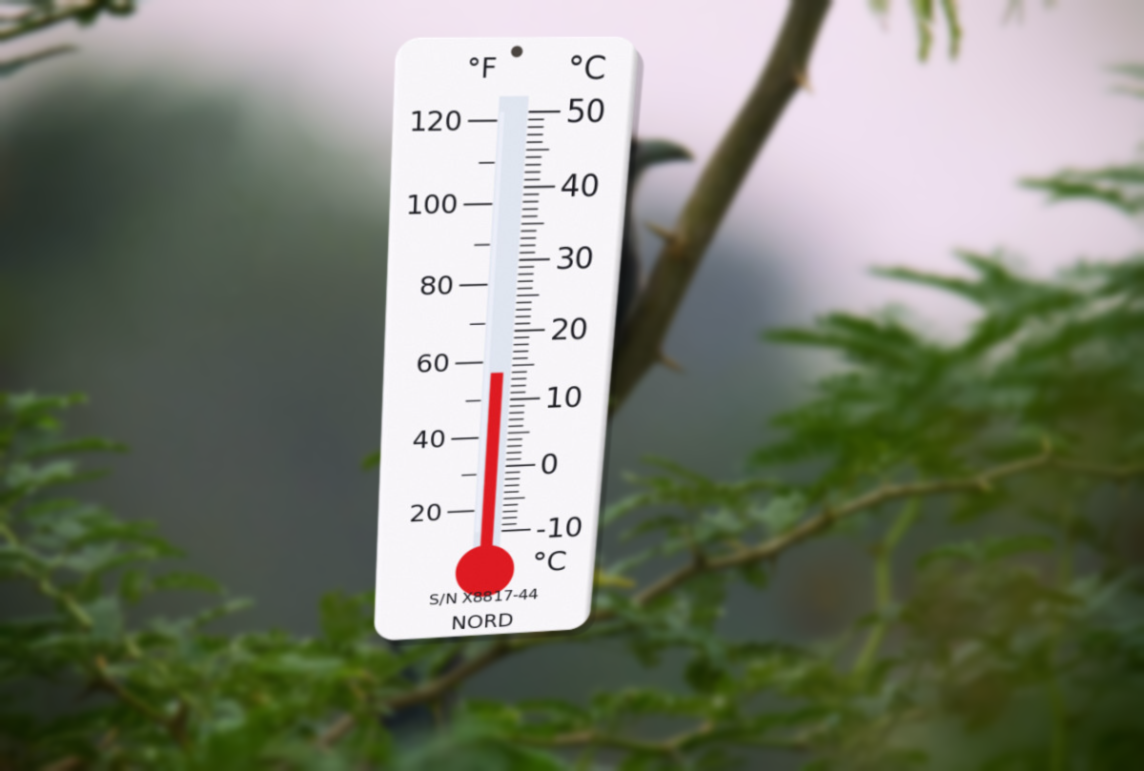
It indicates 14 °C
